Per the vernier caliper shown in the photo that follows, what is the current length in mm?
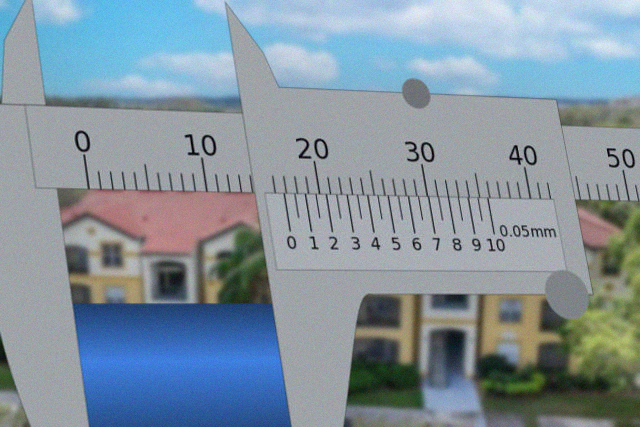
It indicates 16.8 mm
